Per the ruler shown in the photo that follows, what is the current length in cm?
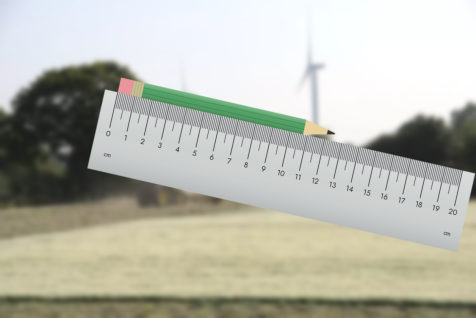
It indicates 12.5 cm
